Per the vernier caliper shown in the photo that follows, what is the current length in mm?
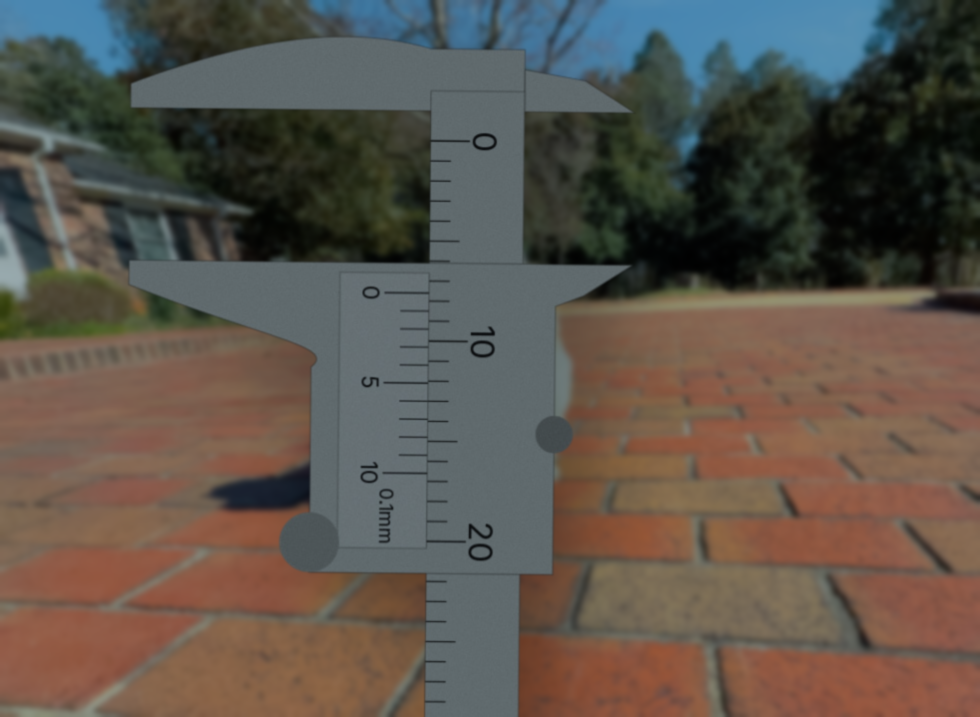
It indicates 7.6 mm
